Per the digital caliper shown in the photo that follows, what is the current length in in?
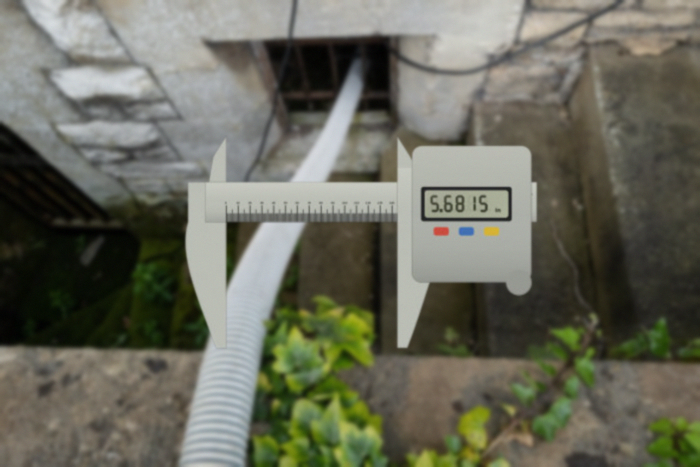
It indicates 5.6815 in
